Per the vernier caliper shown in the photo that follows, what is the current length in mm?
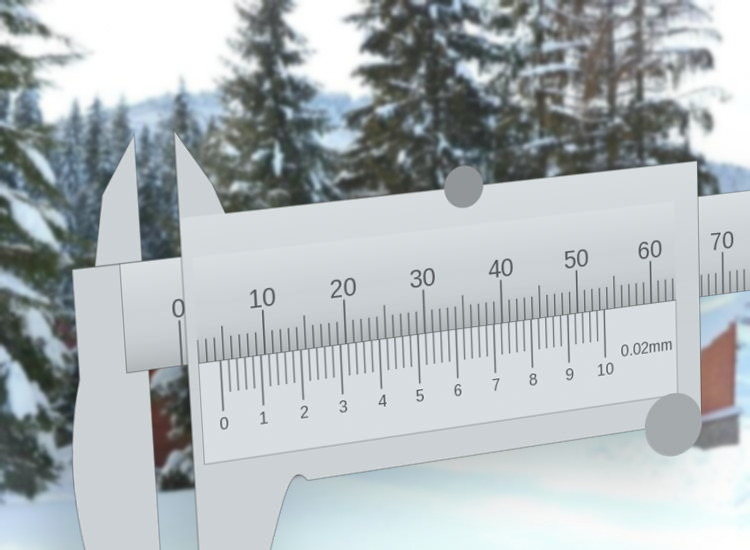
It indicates 4.6 mm
